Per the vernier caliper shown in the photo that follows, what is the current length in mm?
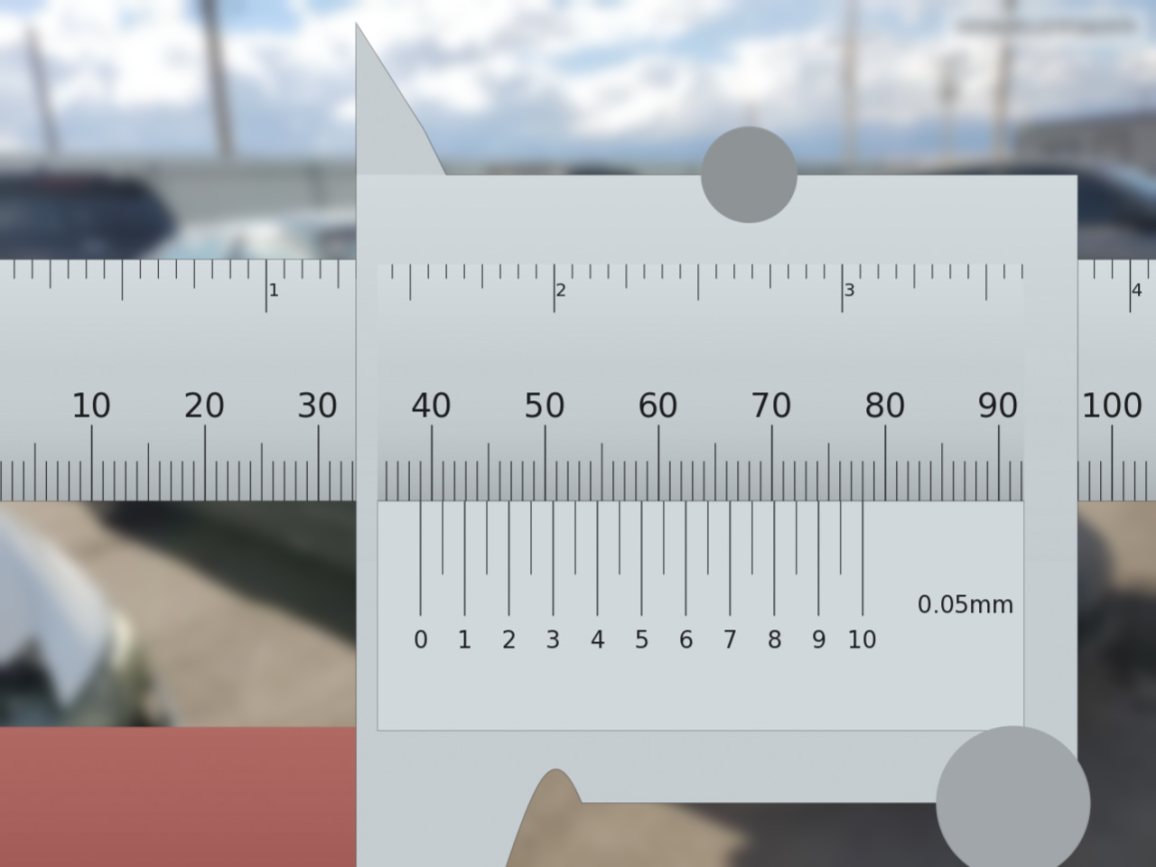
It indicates 39.0 mm
